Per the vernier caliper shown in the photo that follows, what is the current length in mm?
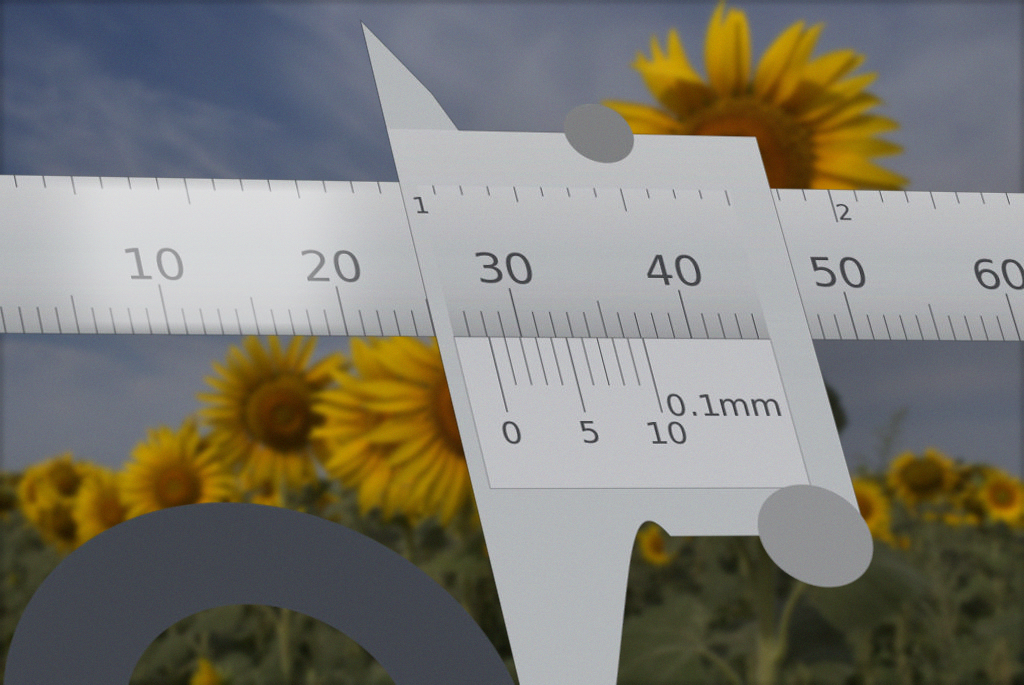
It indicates 28.1 mm
